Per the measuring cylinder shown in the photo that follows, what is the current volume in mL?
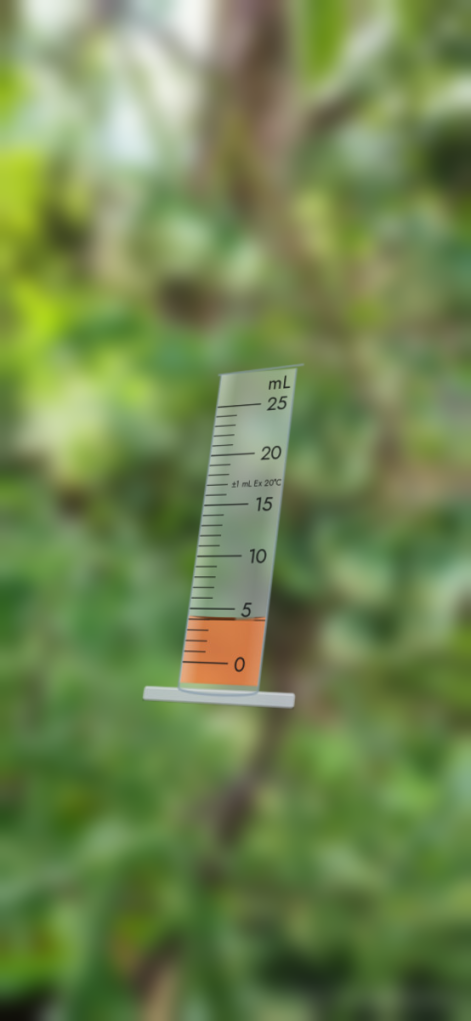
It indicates 4 mL
